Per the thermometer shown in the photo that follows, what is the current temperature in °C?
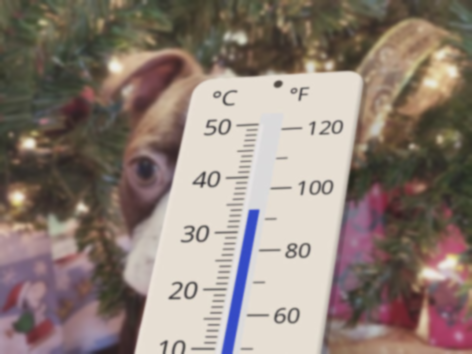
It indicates 34 °C
